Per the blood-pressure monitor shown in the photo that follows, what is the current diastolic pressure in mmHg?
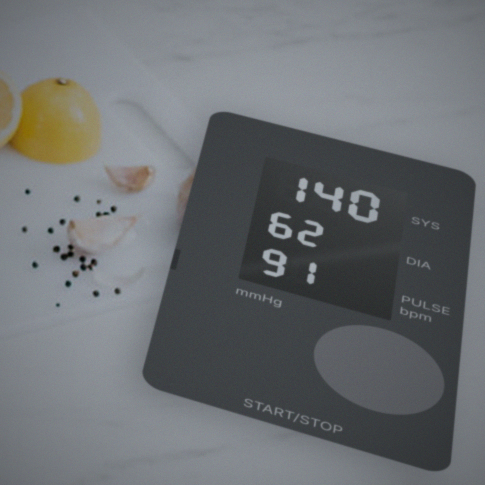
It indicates 62 mmHg
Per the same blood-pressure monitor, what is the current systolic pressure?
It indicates 140 mmHg
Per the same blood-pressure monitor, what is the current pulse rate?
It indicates 91 bpm
